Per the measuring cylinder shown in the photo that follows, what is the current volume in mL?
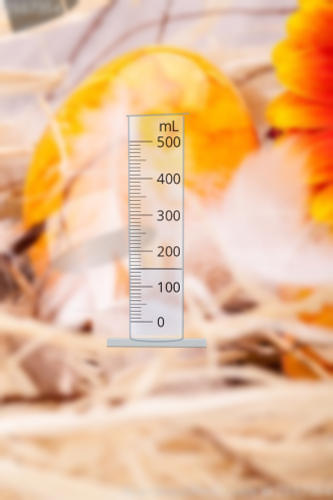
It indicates 150 mL
